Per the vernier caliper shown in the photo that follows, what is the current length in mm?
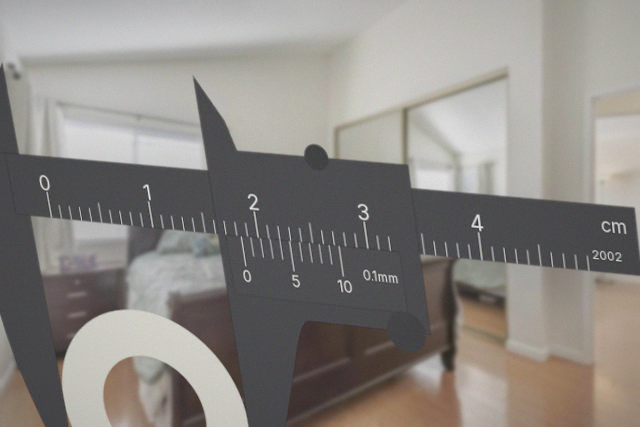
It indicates 18.4 mm
